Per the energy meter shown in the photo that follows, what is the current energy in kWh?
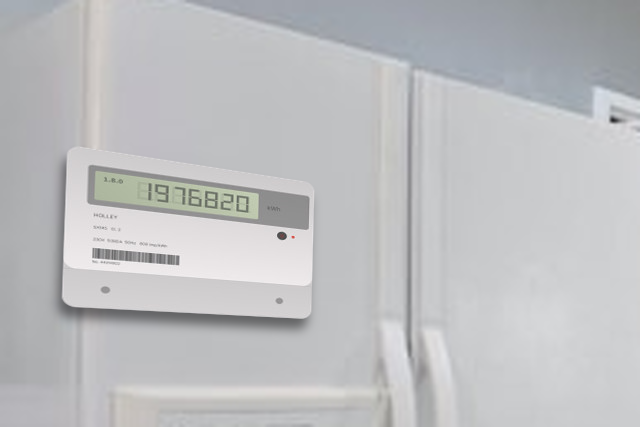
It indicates 1976820 kWh
